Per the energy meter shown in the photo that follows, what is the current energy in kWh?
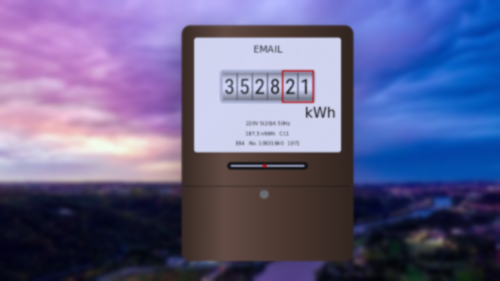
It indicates 3528.21 kWh
